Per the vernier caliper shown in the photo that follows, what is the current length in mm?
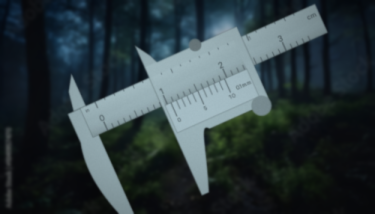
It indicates 10.6 mm
